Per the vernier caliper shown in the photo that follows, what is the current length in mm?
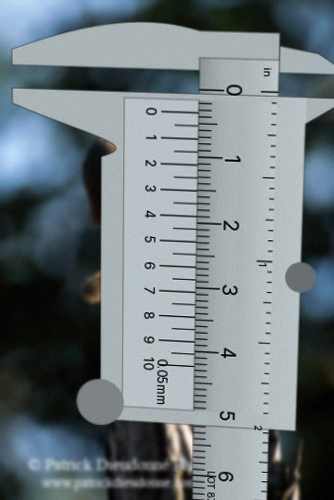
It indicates 3.4 mm
